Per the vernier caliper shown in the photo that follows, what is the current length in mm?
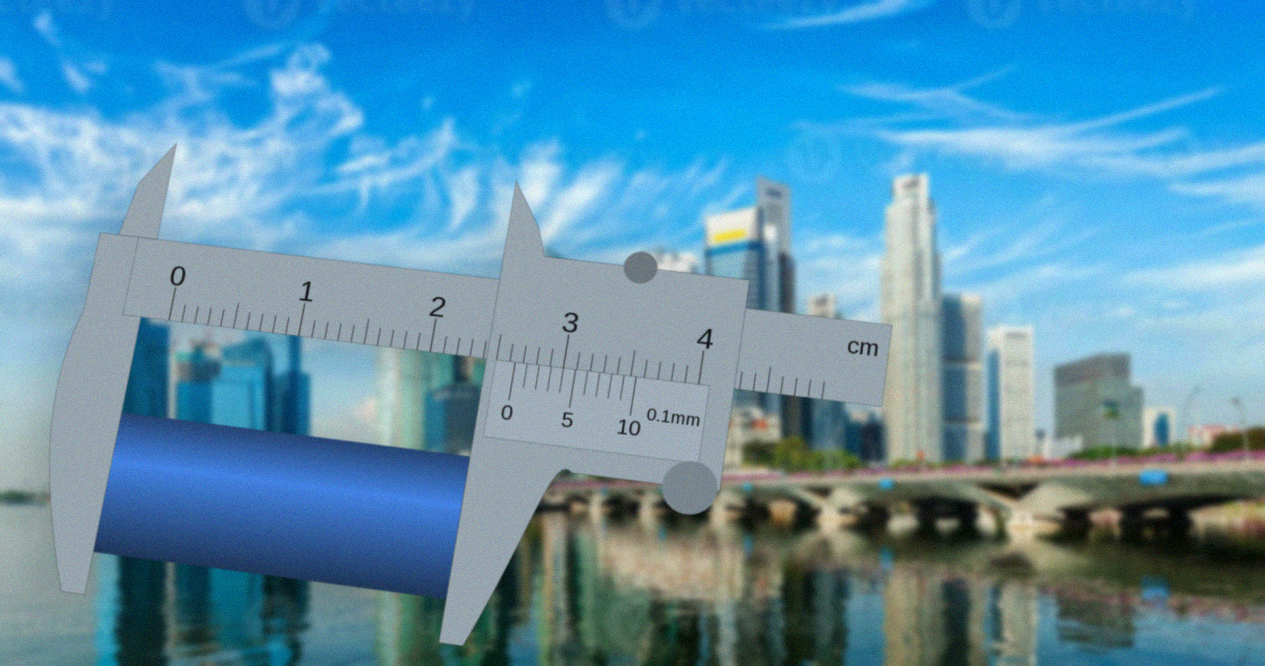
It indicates 26.4 mm
